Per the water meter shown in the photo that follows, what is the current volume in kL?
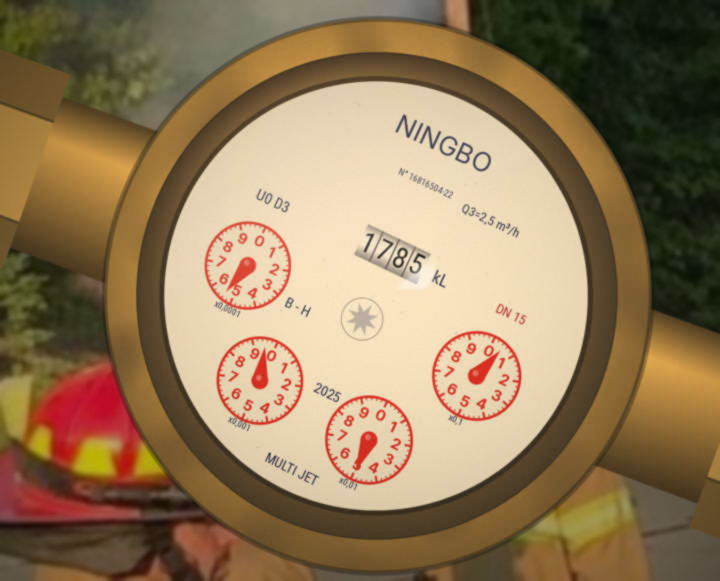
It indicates 1785.0495 kL
